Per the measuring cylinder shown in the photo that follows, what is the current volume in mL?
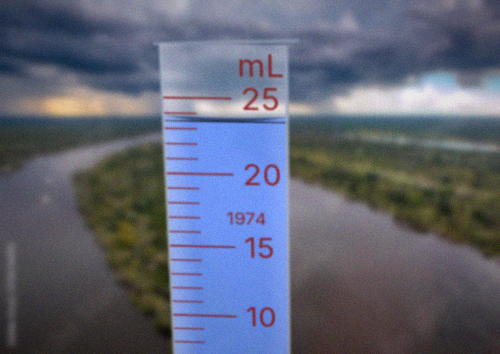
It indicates 23.5 mL
